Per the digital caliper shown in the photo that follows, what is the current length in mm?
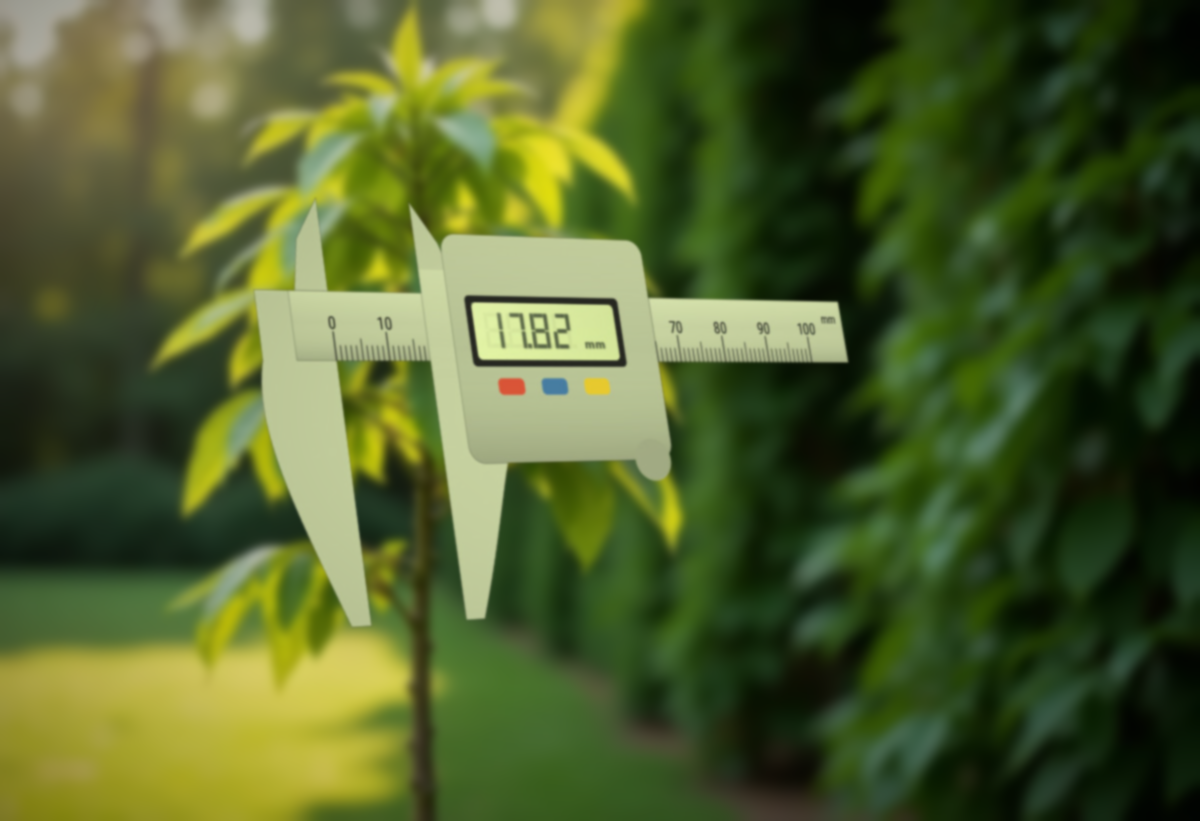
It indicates 17.82 mm
